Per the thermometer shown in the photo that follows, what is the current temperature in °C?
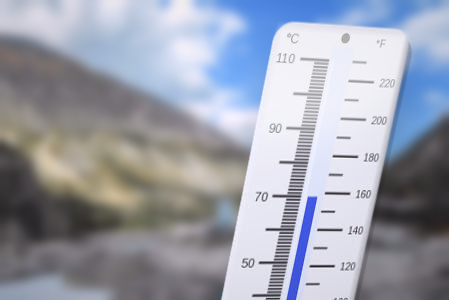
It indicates 70 °C
